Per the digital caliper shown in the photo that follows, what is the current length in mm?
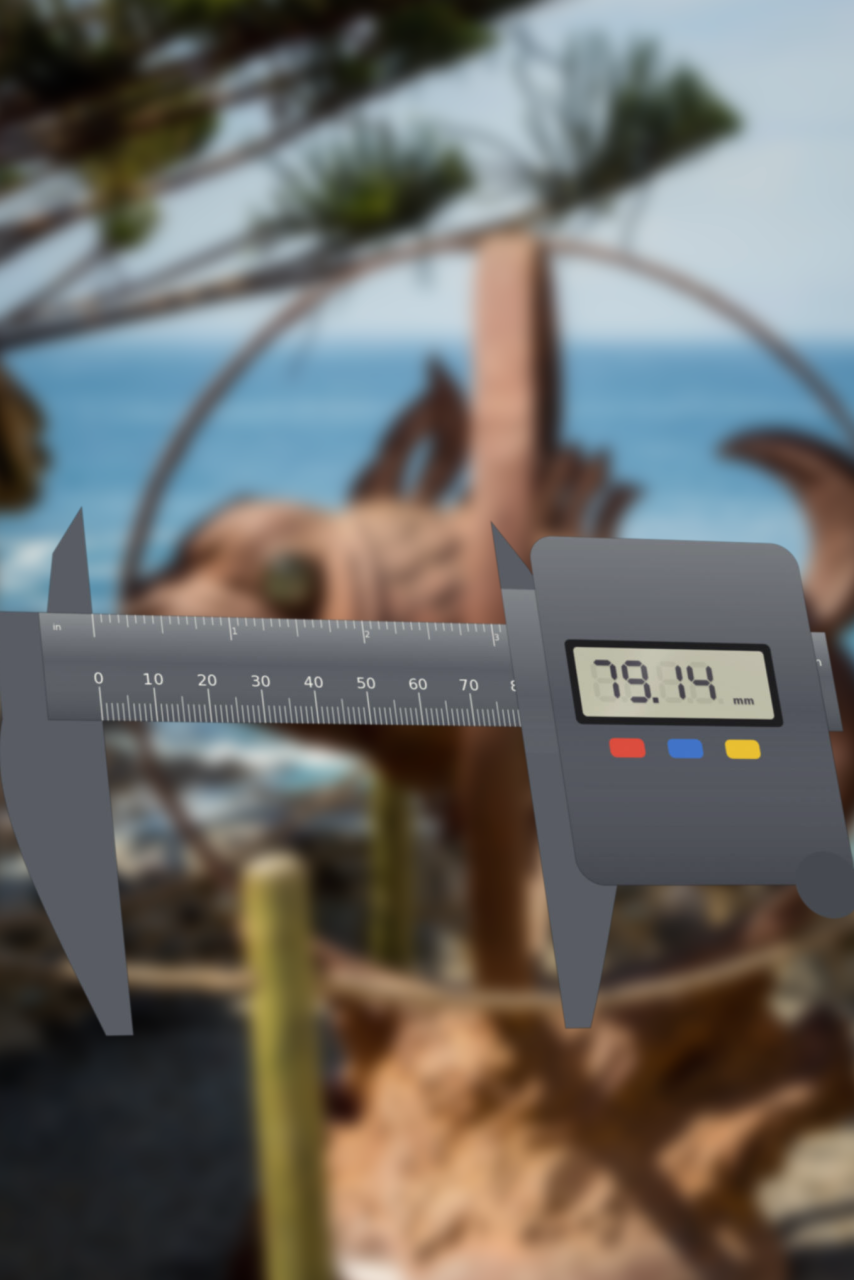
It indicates 79.14 mm
